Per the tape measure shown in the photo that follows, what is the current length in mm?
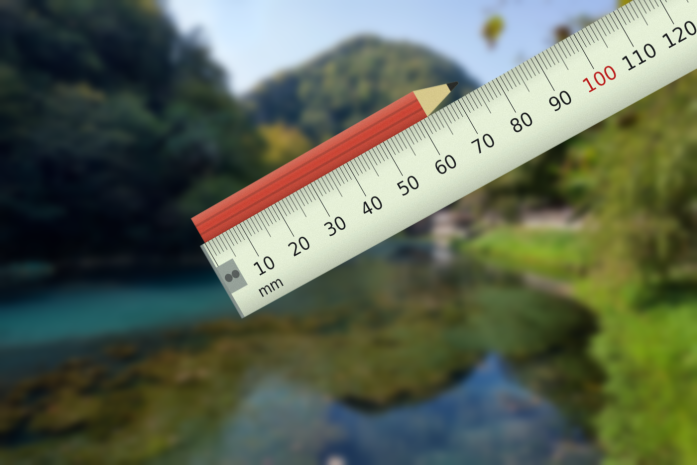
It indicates 72 mm
